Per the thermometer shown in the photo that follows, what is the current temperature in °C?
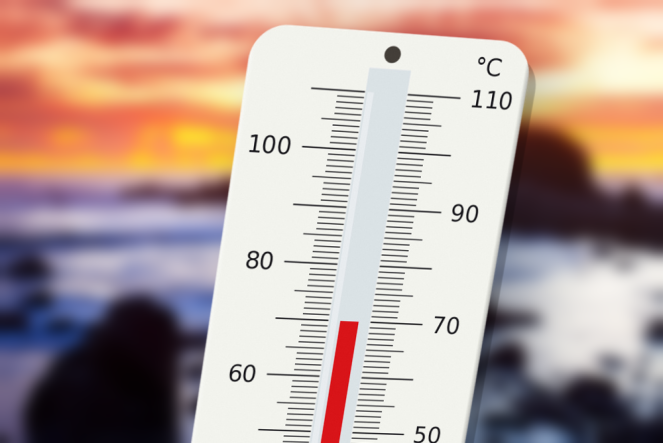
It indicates 70 °C
